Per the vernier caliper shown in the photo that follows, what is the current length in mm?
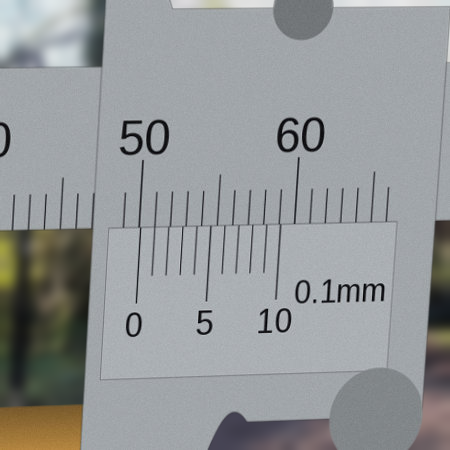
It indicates 50.1 mm
